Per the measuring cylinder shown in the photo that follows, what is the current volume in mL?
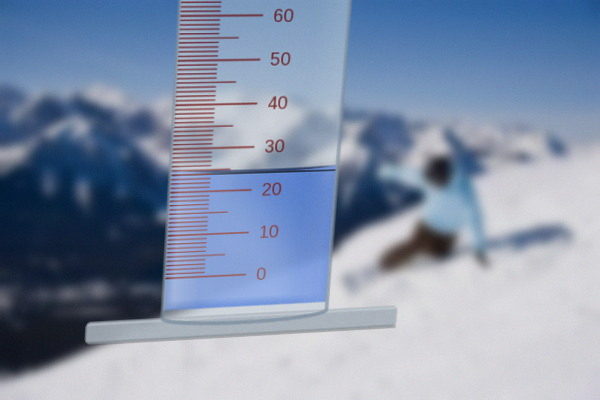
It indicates 24 mL
